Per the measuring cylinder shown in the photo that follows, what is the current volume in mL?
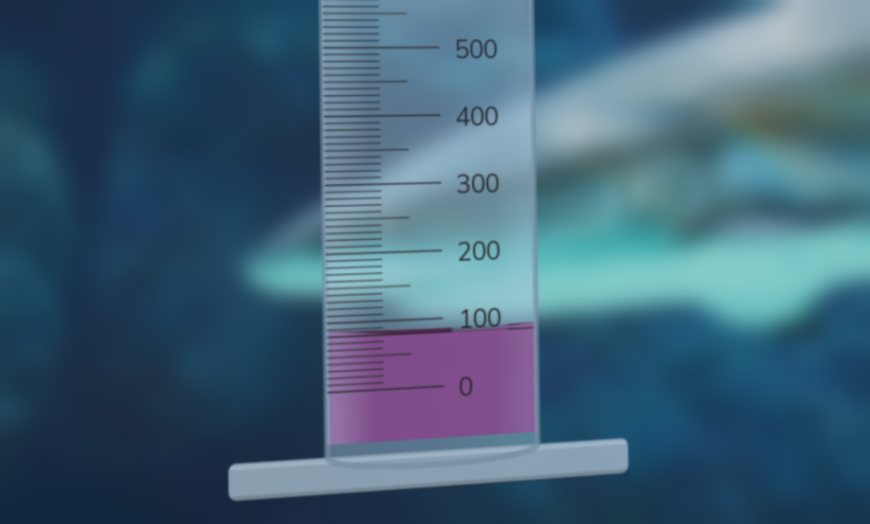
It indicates 80 mL
